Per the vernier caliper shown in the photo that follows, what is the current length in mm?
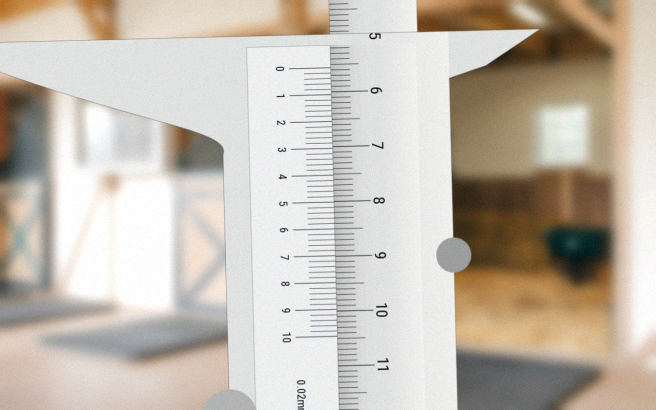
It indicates 55.6 mm
